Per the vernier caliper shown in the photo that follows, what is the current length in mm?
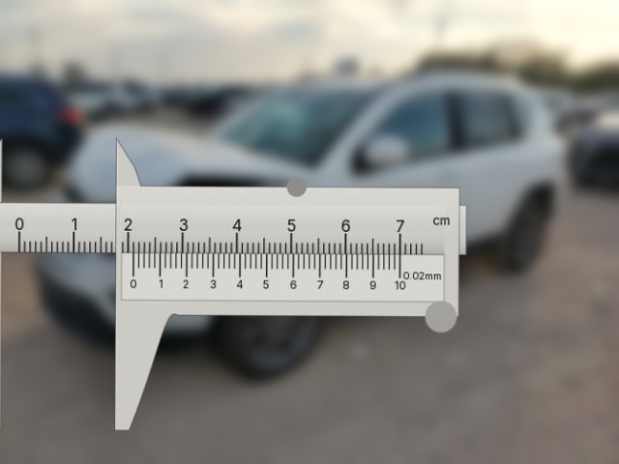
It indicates 21.0 mm
